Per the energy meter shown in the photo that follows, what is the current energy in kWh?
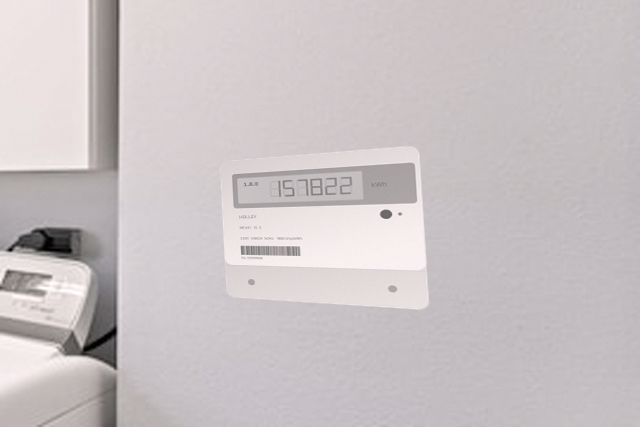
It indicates 157822 kWh
